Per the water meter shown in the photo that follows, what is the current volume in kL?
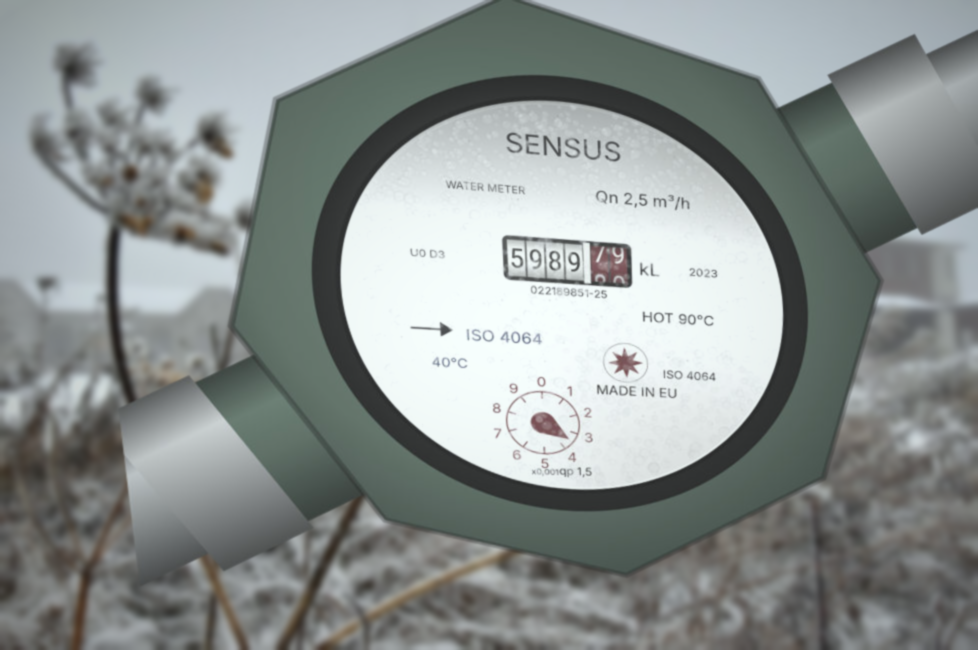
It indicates 5989.793 kL
